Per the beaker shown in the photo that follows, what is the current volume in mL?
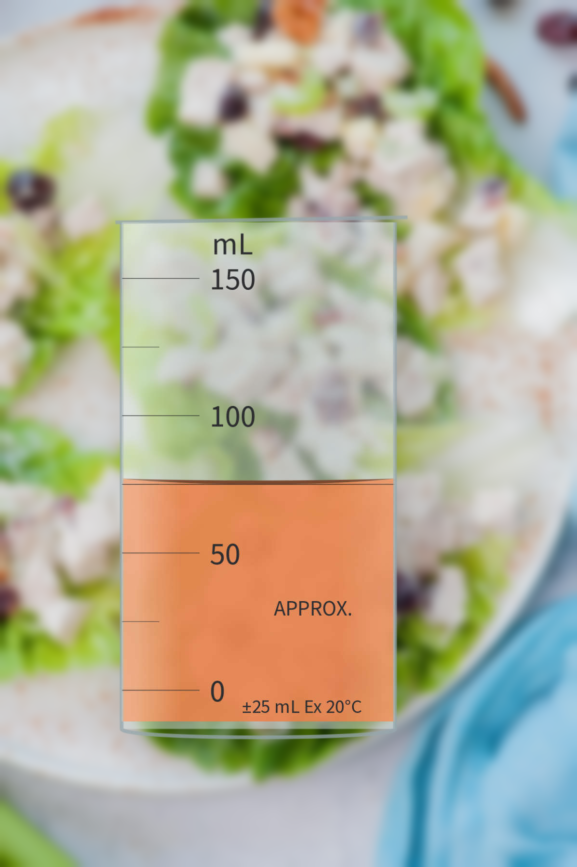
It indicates 75 mL
